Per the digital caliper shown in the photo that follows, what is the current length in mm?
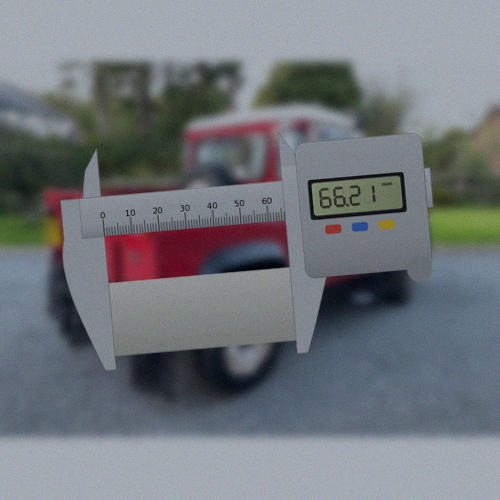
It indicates 66.21 mm
